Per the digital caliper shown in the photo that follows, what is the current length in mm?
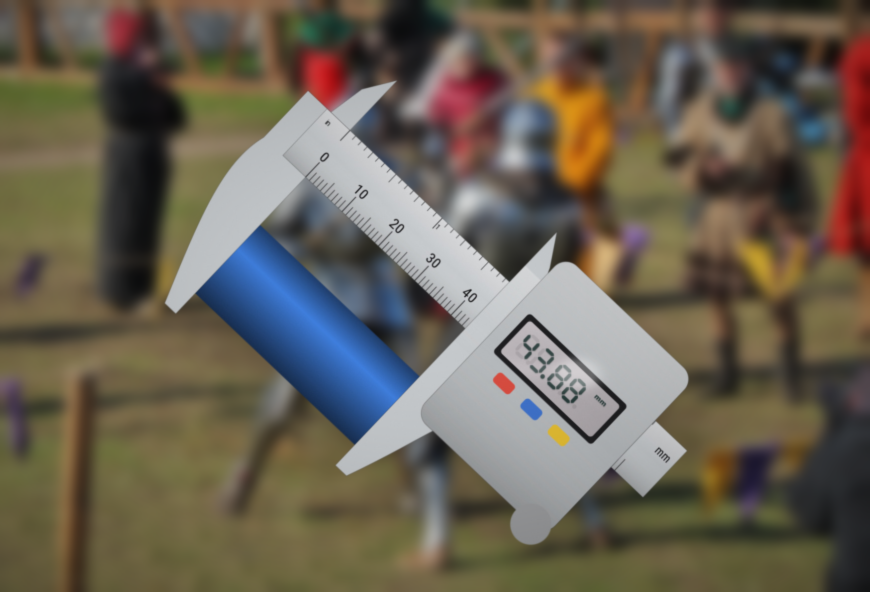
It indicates 43.88 mm
